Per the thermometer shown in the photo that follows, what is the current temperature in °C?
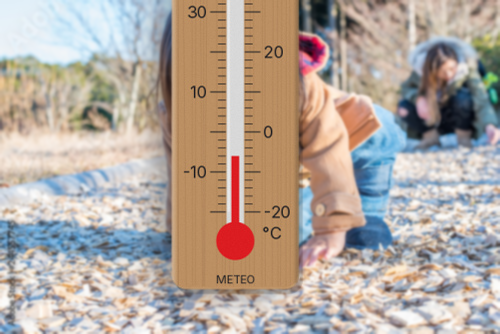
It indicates -6 °C
